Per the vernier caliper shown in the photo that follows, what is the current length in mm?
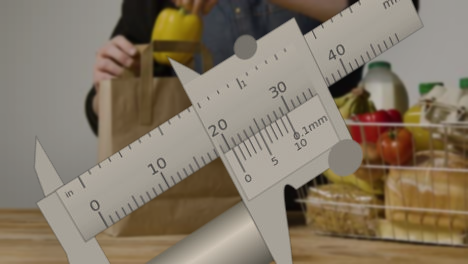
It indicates 20.4 mm
